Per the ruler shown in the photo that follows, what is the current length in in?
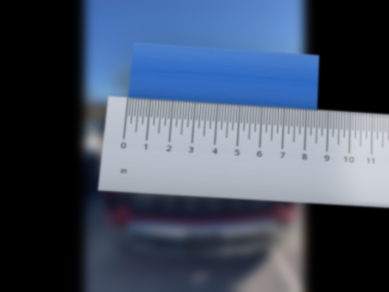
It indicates 8.5 in
